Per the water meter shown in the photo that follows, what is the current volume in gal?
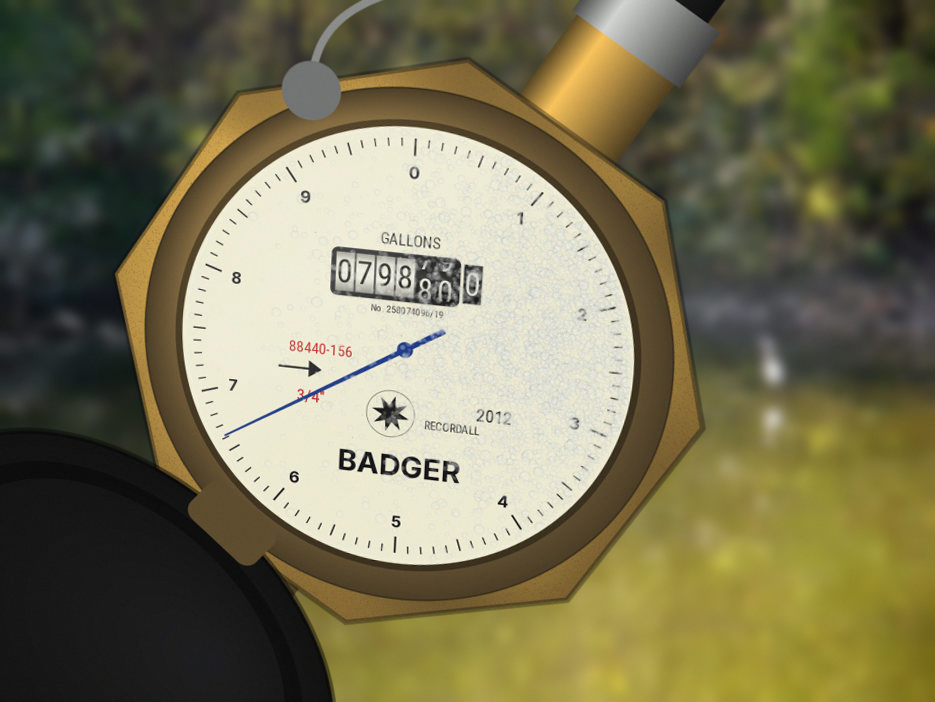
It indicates 798796.6 gal
